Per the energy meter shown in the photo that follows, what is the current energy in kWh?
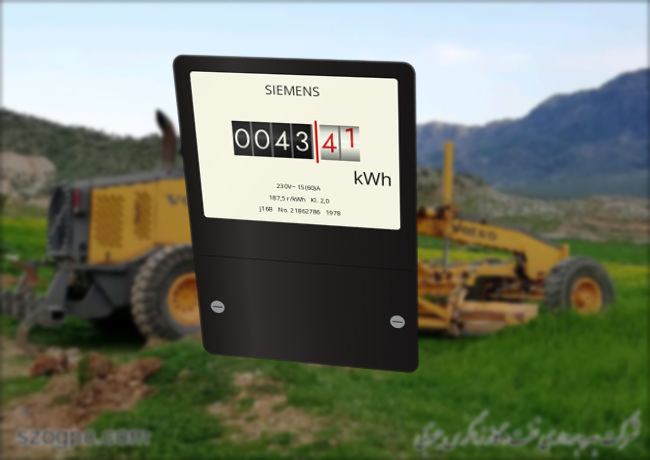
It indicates 43.41 kWh
